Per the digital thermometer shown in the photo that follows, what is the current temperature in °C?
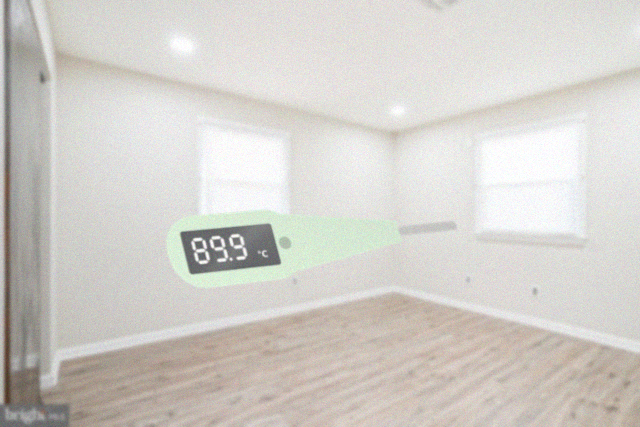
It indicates 89.9 °C
